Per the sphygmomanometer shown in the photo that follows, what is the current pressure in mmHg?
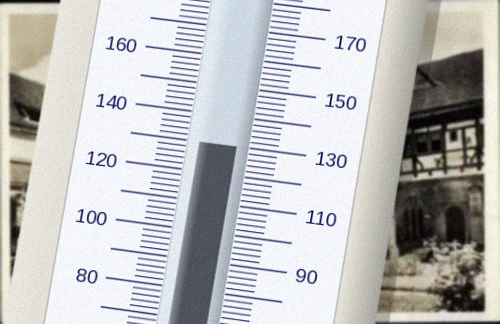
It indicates 130 mmHg
